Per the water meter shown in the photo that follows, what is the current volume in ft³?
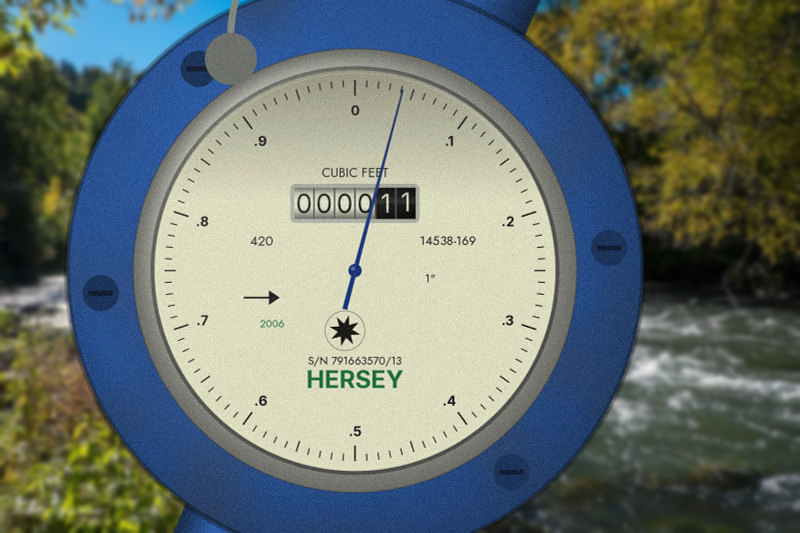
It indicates 11.04 ft³
